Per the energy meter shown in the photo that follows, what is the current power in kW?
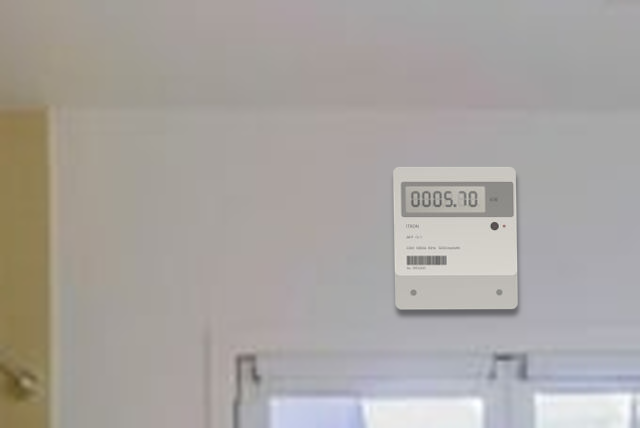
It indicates 5.70 kW
